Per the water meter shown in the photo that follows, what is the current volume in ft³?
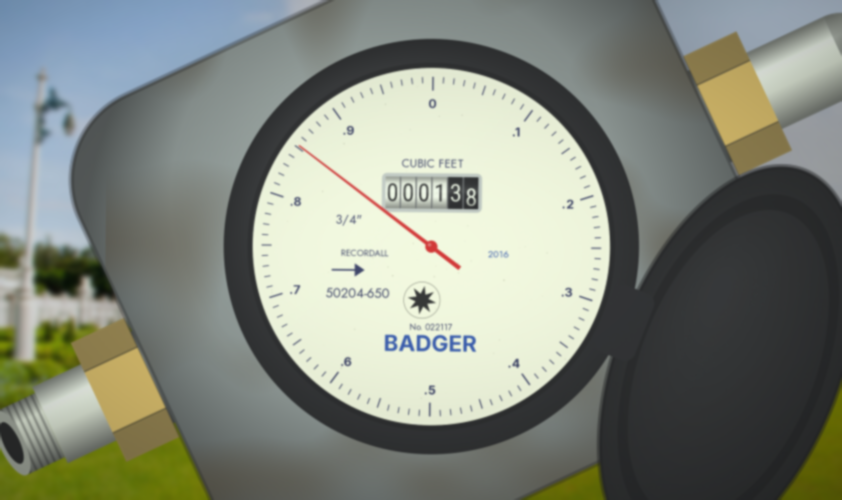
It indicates 137.85 ft³
